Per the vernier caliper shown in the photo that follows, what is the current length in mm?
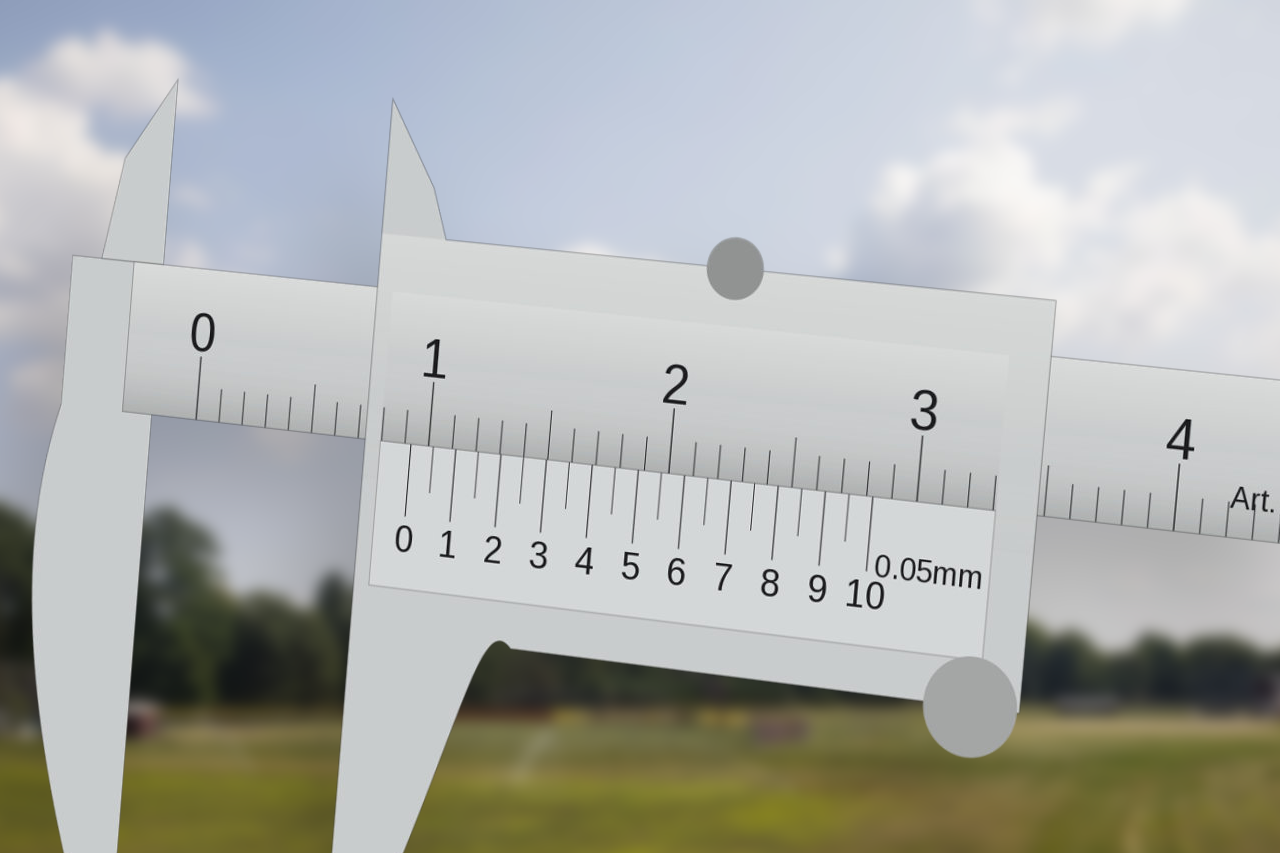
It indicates 9.25 mm
